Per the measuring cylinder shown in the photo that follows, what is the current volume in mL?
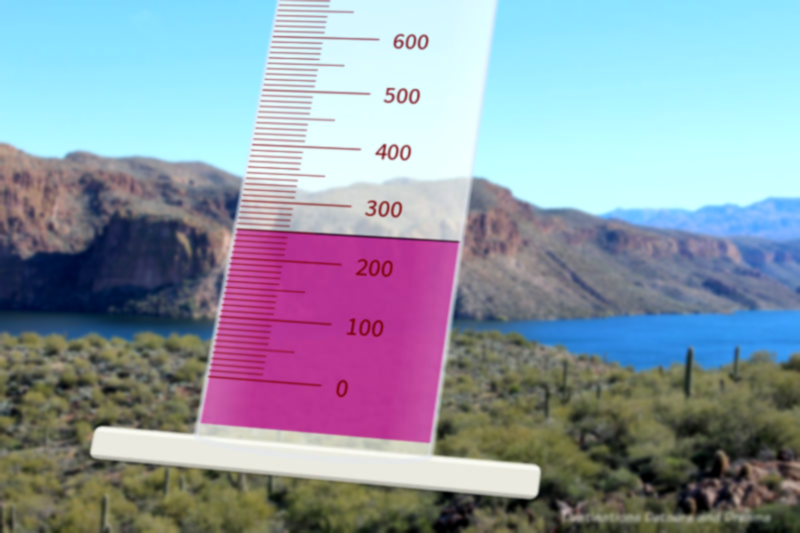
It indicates 250 mL
